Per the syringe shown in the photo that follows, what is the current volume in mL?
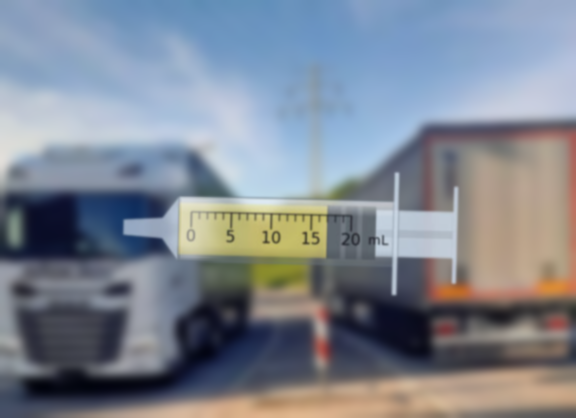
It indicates 17 mL
